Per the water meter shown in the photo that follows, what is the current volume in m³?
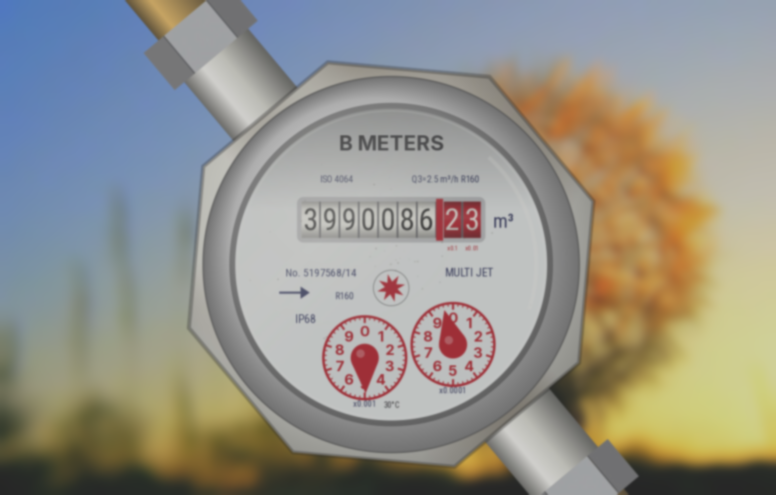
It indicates 3990086.2349 m³
